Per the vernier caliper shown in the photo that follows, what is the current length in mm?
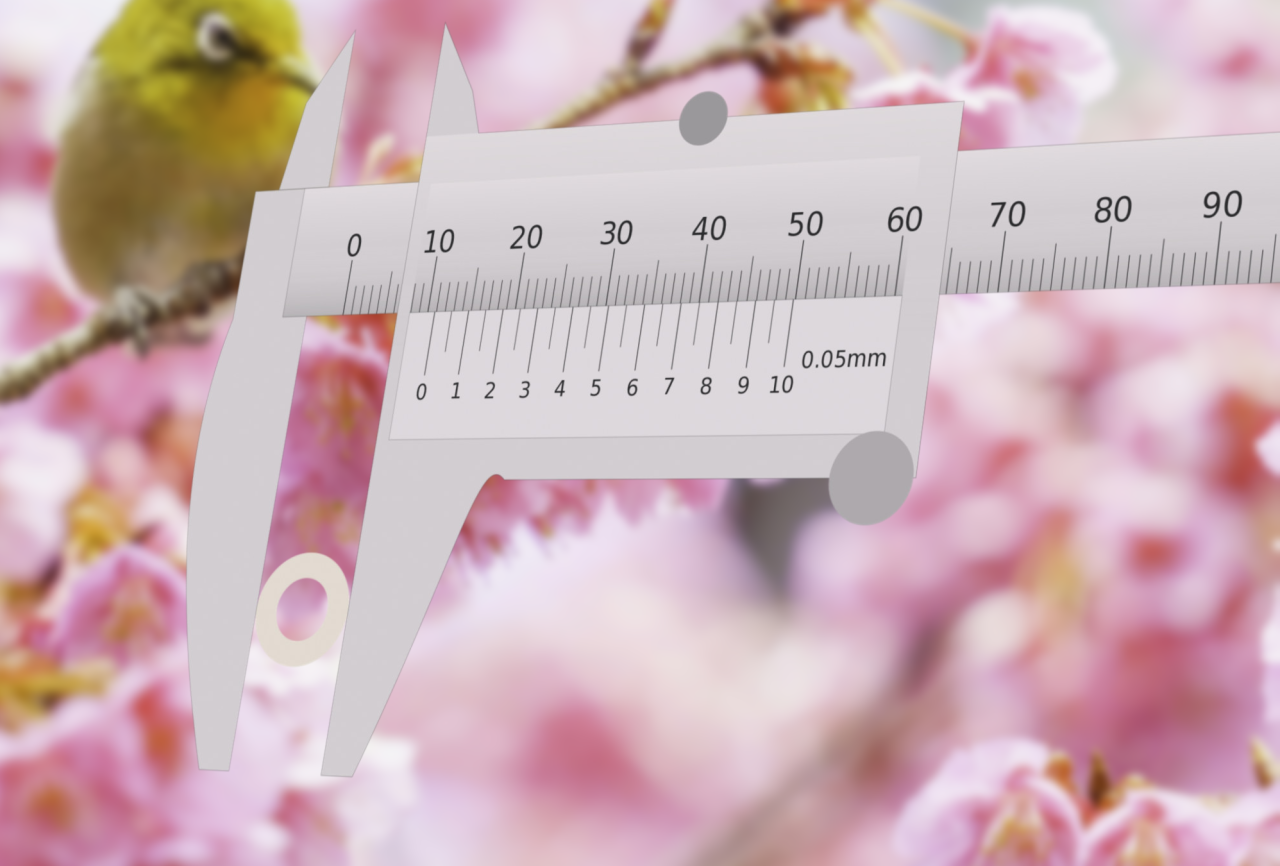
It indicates 10.8 mm
